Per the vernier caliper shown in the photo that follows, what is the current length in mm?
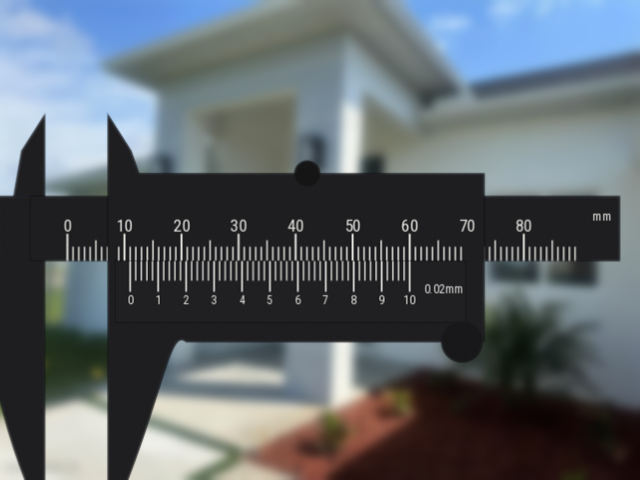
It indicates 11.0 mm
